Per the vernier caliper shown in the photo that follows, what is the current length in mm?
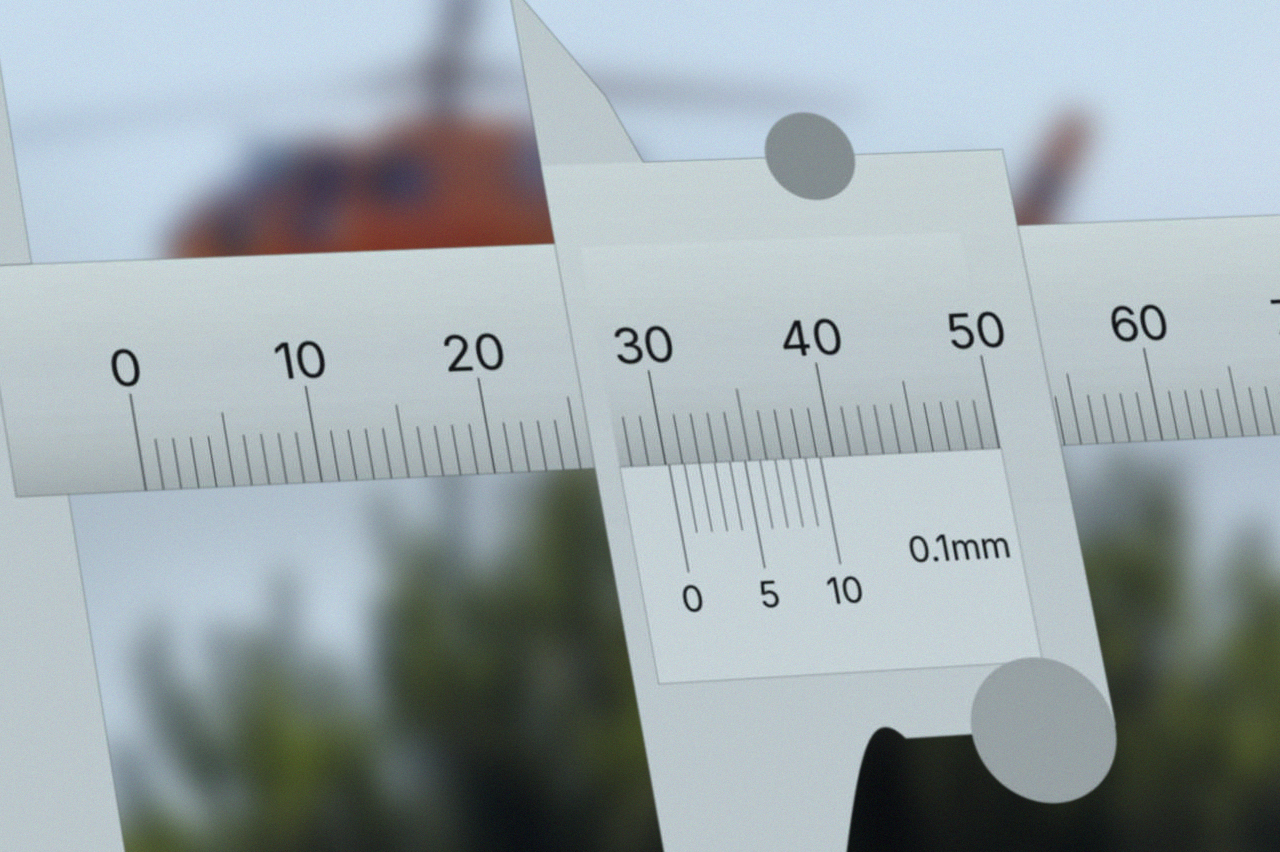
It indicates 30.2 mm
